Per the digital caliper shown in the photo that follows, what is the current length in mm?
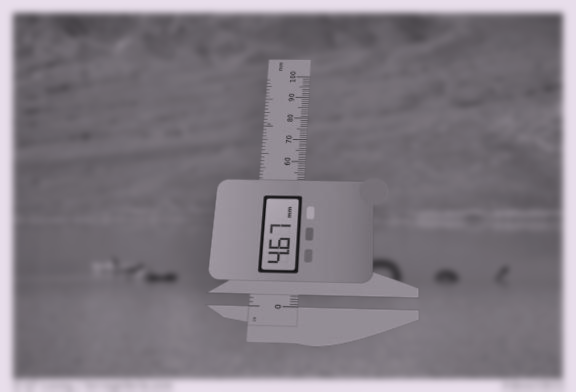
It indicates 4.67 mm
